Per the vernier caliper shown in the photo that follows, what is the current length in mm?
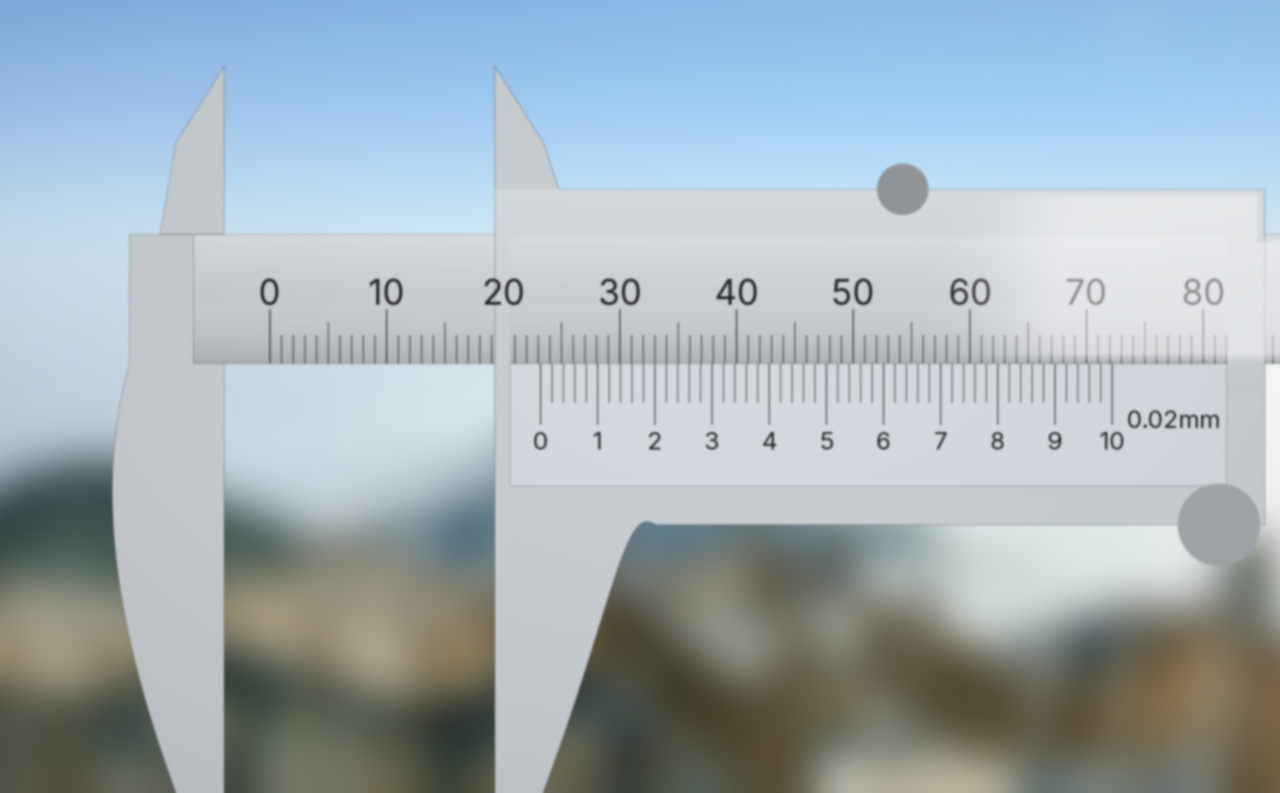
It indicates 23.2 mm
